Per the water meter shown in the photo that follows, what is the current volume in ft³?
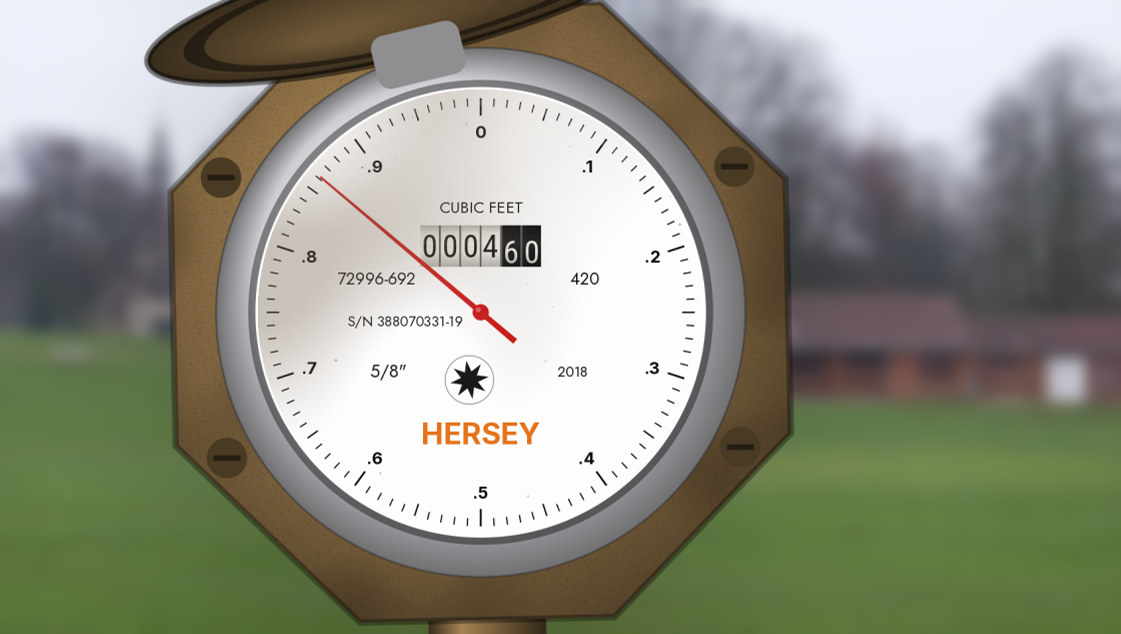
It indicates 459.86 ft³
